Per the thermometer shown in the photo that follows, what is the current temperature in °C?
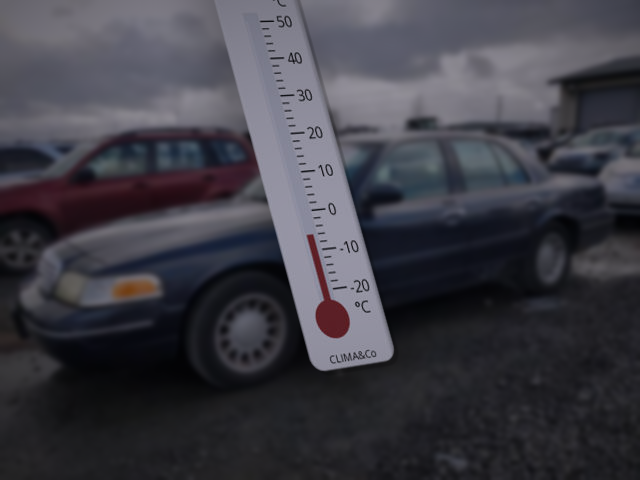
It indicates -6 °C
